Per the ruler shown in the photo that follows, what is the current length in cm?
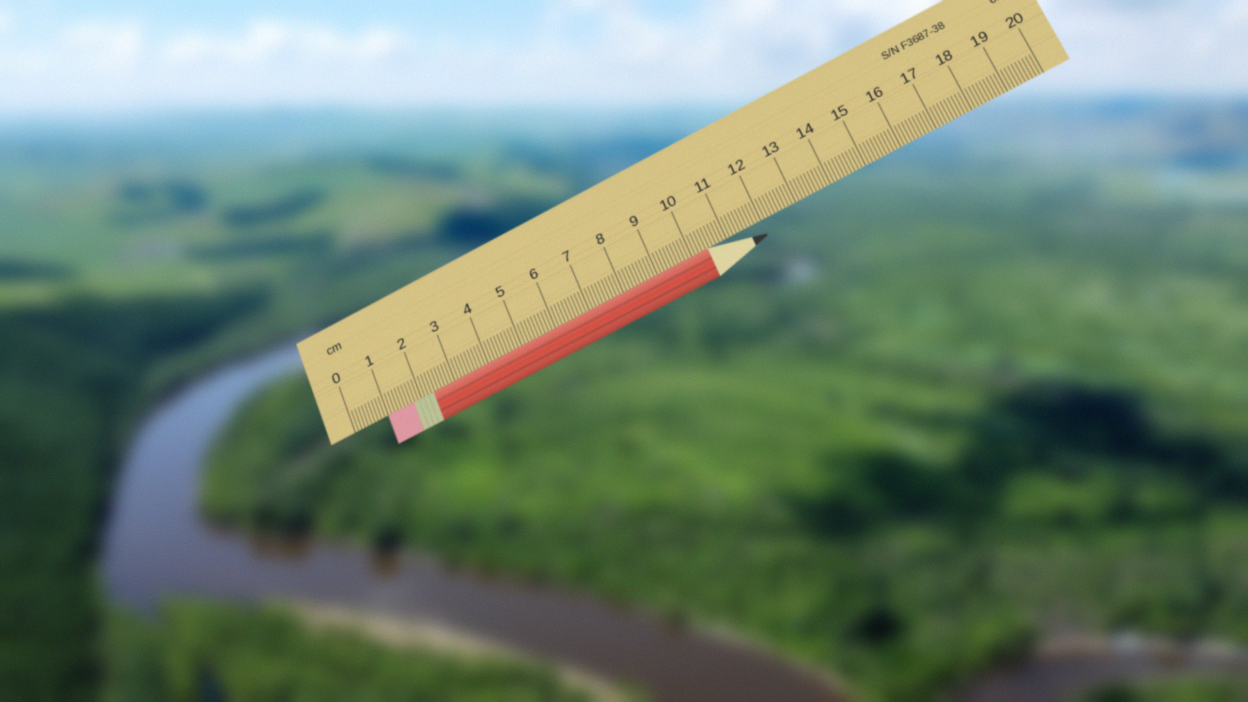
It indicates 11 cm
